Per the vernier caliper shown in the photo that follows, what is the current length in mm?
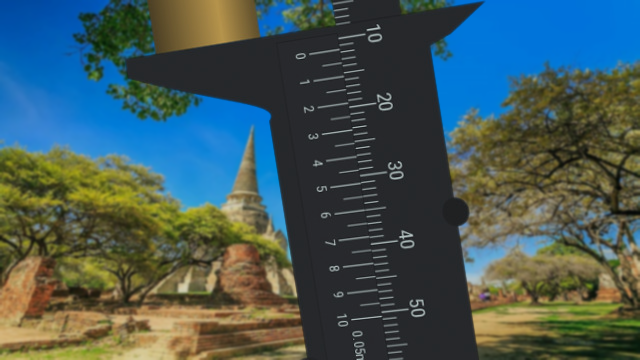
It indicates 11.6 mm
